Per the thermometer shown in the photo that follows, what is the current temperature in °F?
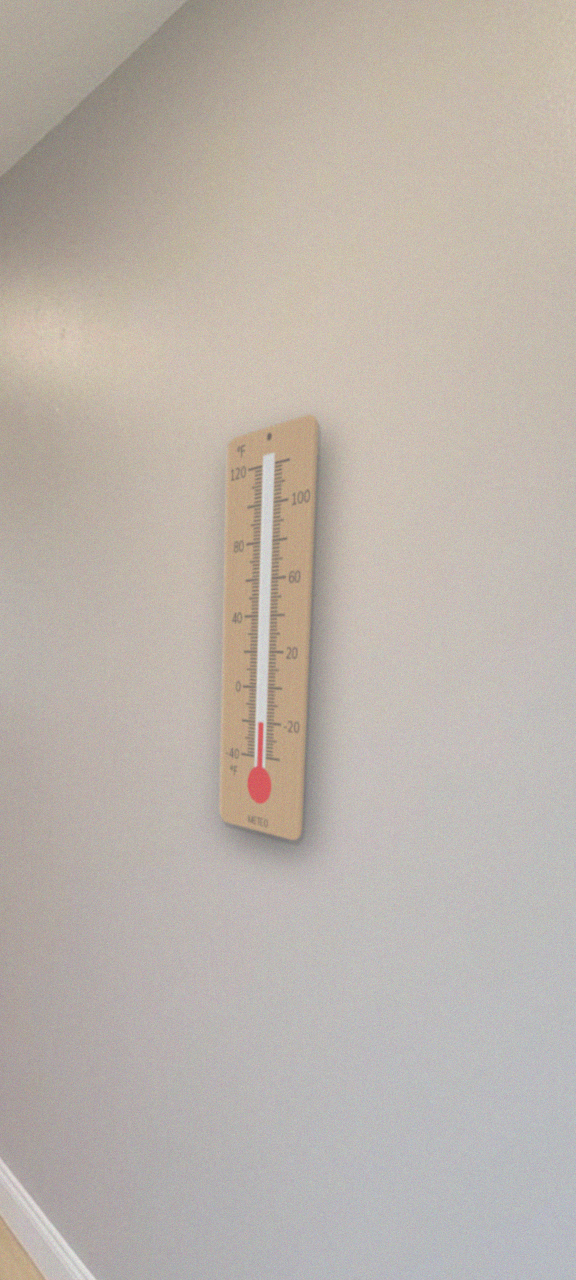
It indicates -20 °F
